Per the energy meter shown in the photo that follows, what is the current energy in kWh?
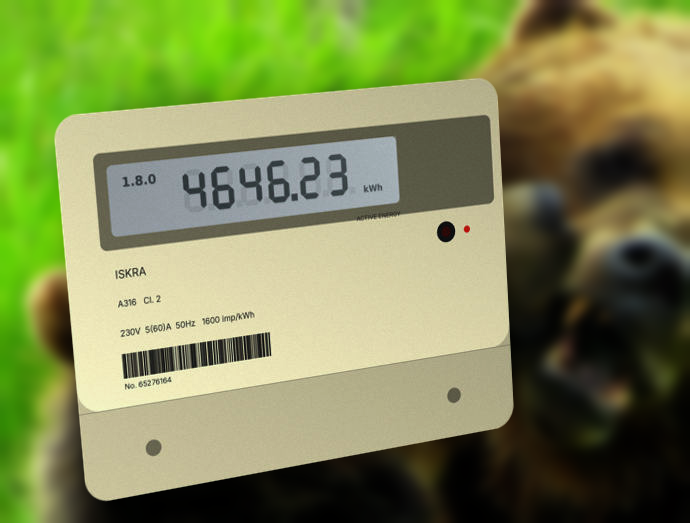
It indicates 4646.23 kWh
